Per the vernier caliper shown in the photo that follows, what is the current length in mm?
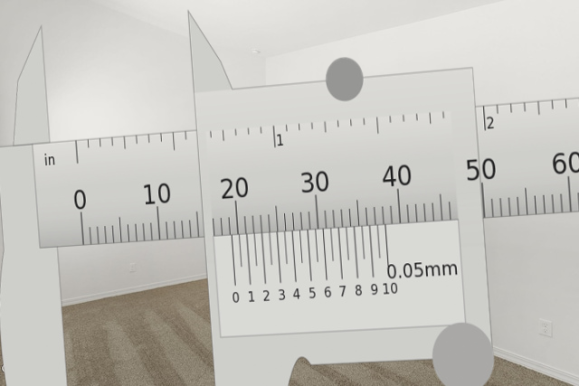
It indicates 19.2 mm
